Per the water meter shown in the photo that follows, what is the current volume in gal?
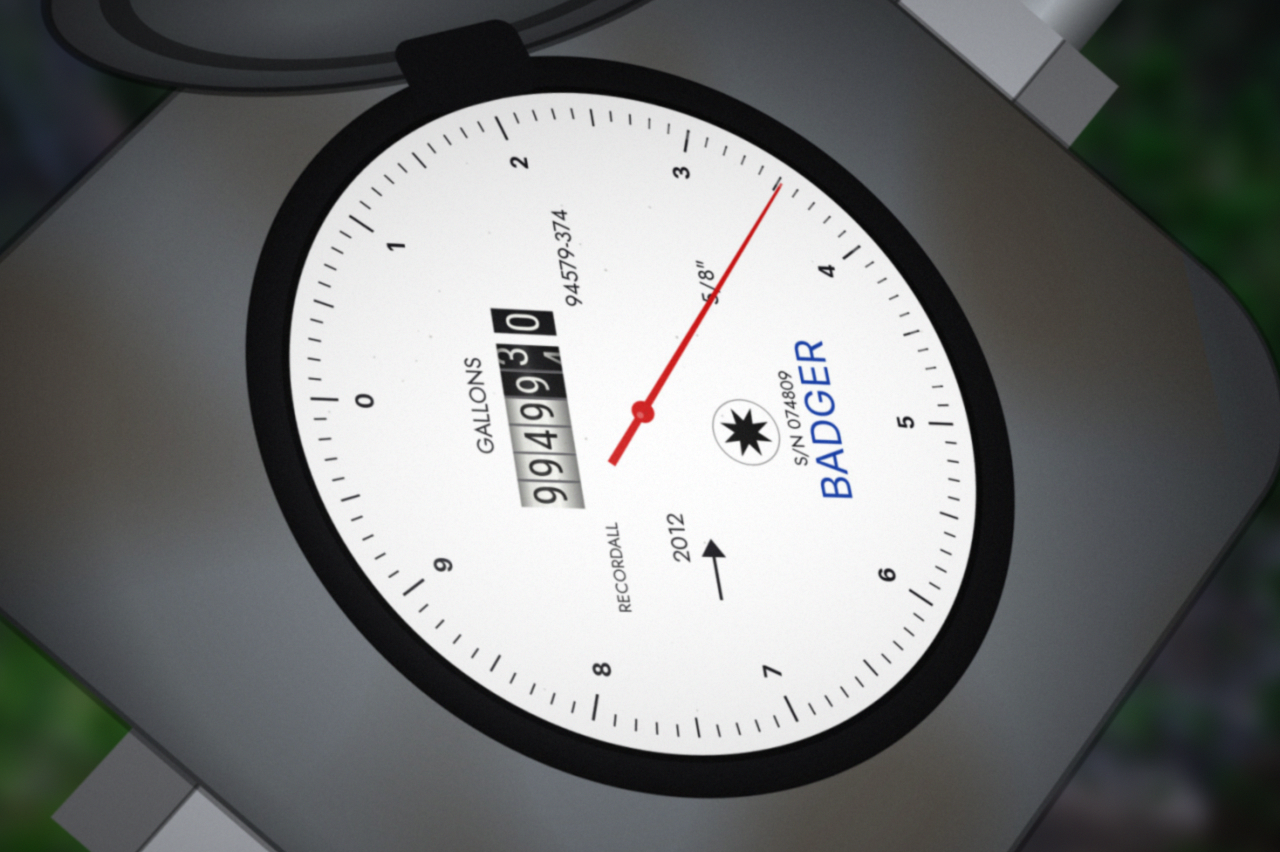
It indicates 9949933.5 gal
